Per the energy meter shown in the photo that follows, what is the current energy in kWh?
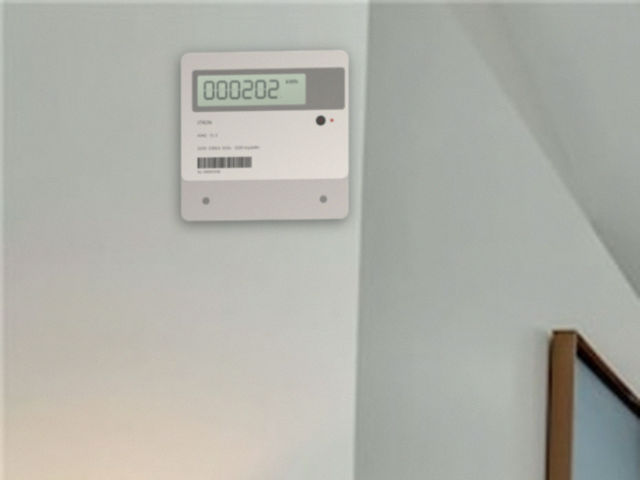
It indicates 202 kWh
